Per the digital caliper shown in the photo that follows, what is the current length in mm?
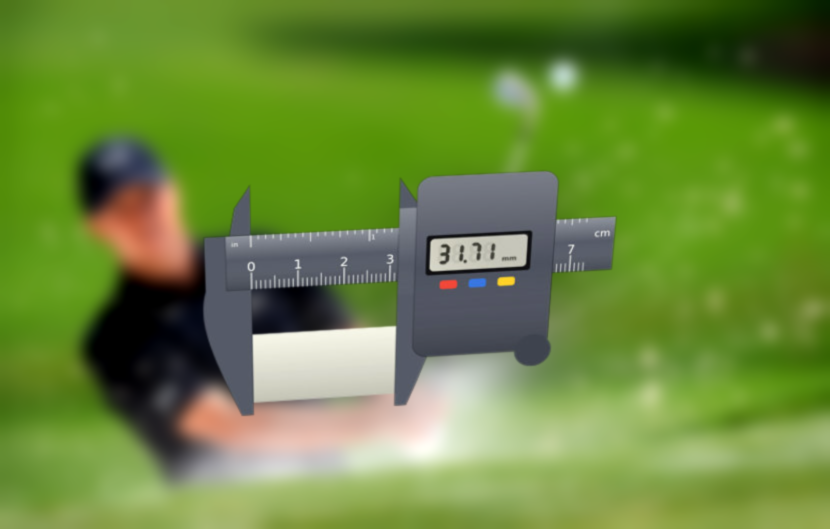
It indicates 31.71 mm
